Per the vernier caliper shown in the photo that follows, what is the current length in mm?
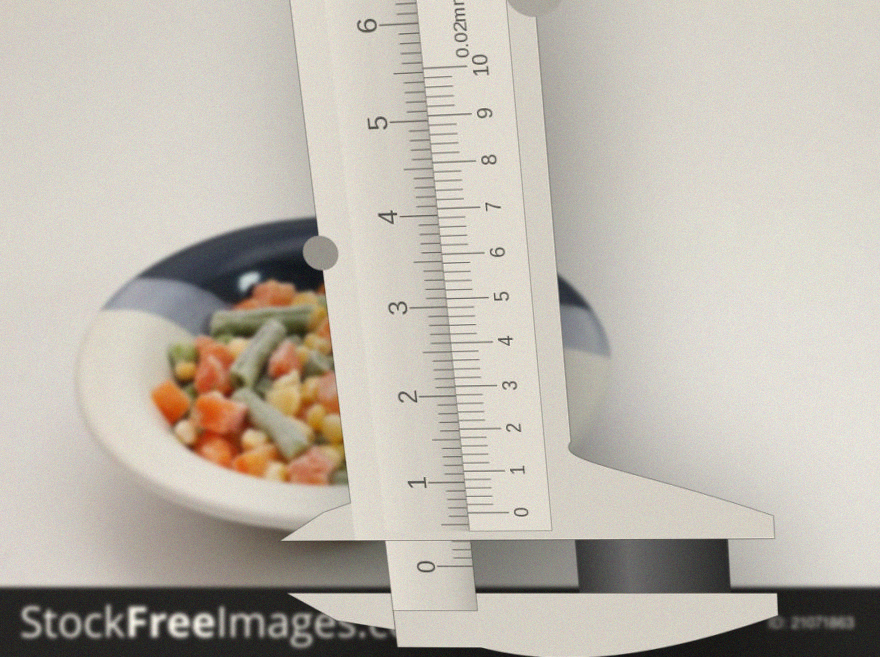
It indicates 6.4 mm
